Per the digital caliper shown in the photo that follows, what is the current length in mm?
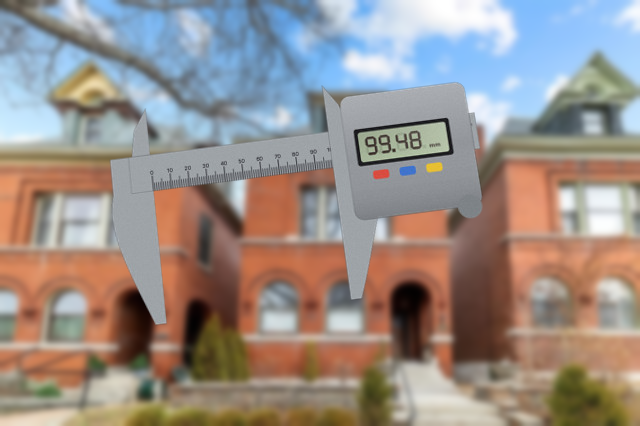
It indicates 99.48 mm
